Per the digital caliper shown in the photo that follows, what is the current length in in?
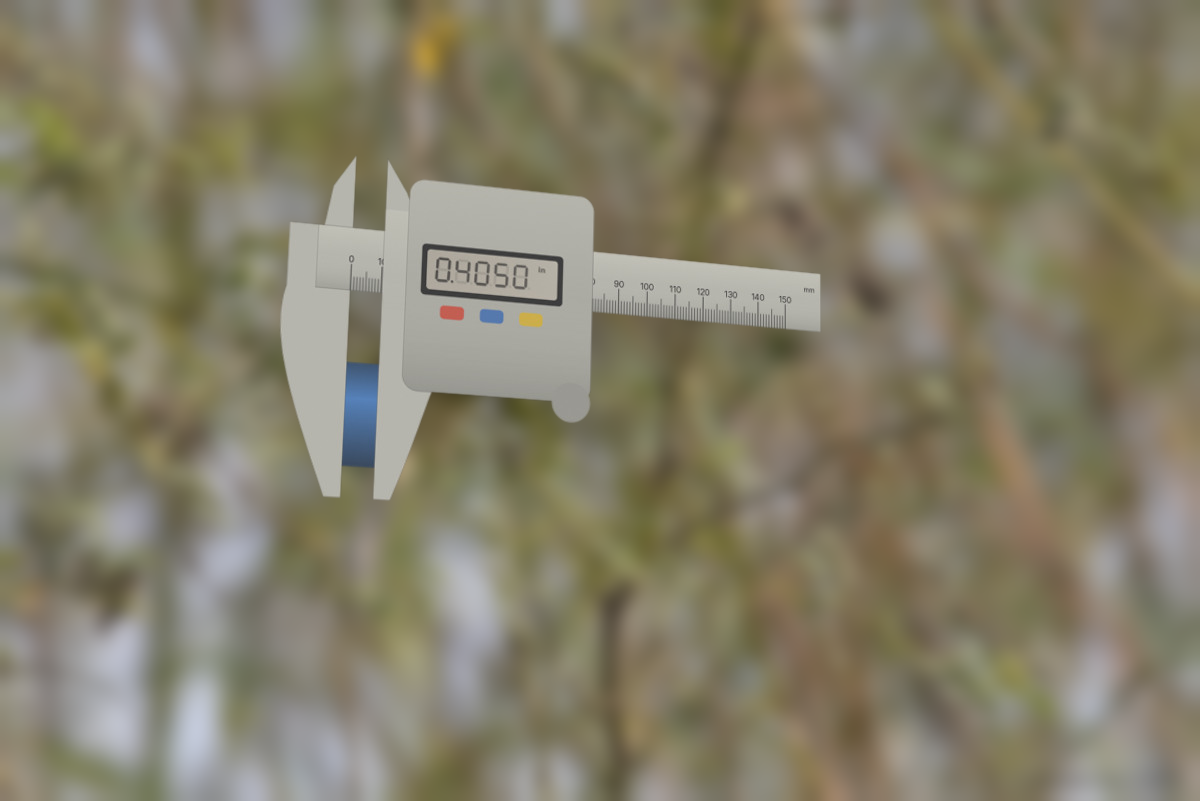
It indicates 0.4050 in
